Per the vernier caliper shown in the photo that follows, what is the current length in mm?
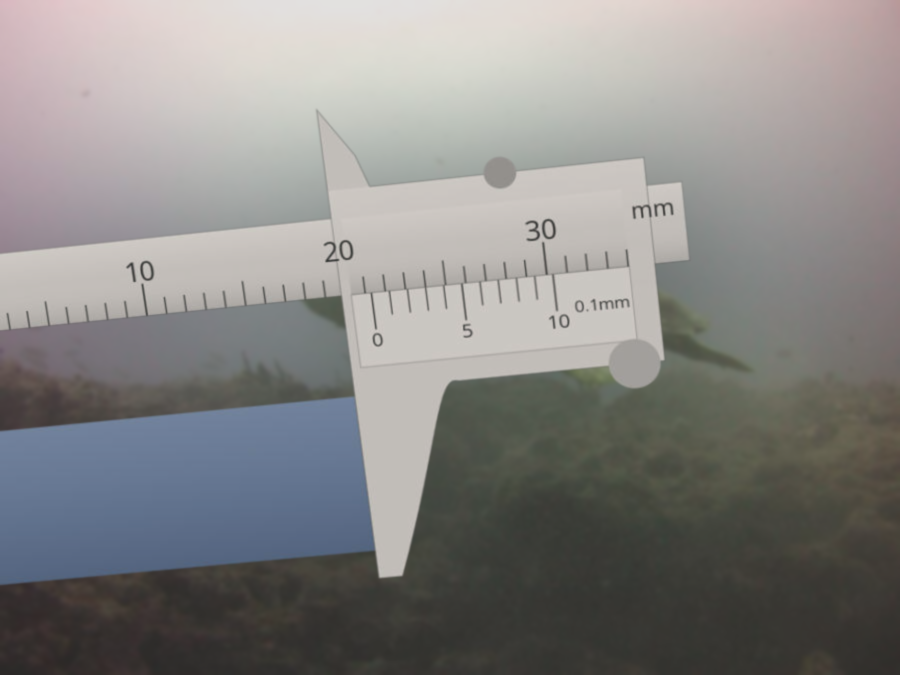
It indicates 21.3 mm
